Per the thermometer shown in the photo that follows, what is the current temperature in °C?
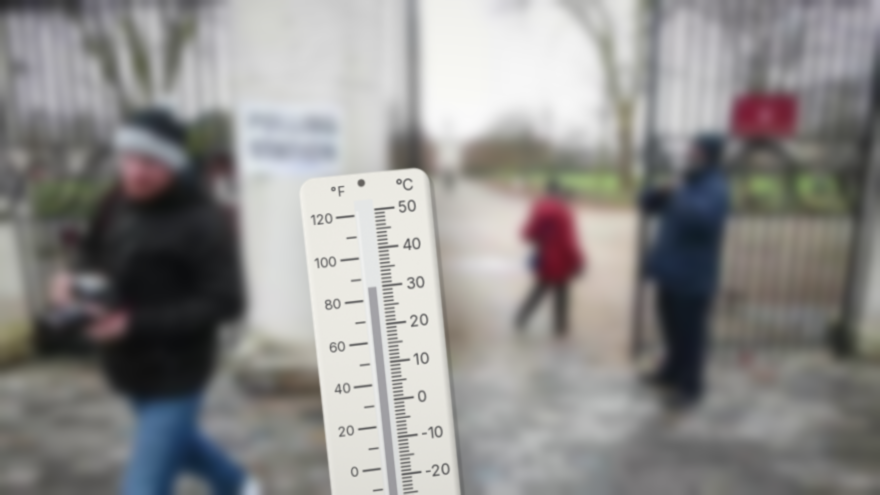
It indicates 30 °C
